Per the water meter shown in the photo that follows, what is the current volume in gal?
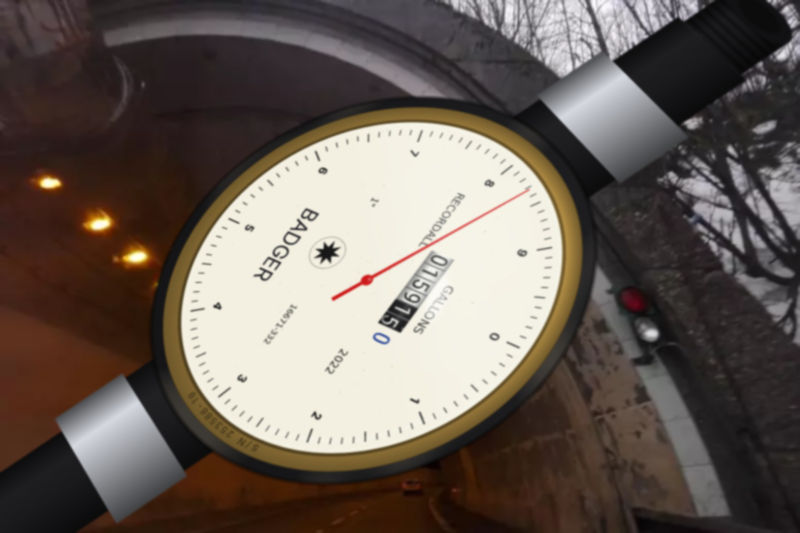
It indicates 159148.3 gal
